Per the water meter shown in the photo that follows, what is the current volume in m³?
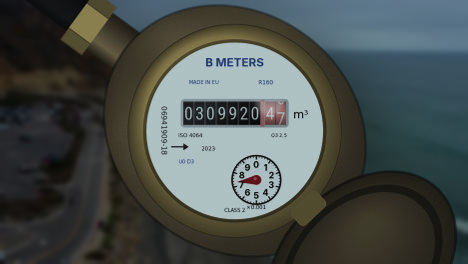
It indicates 309920.467 m³
